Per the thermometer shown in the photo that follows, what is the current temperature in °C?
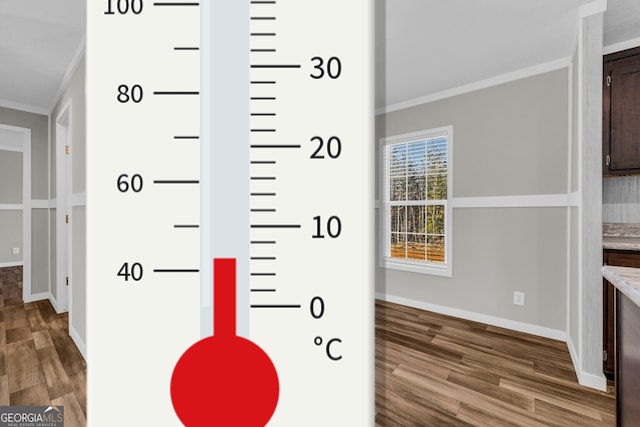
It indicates 6 °C
